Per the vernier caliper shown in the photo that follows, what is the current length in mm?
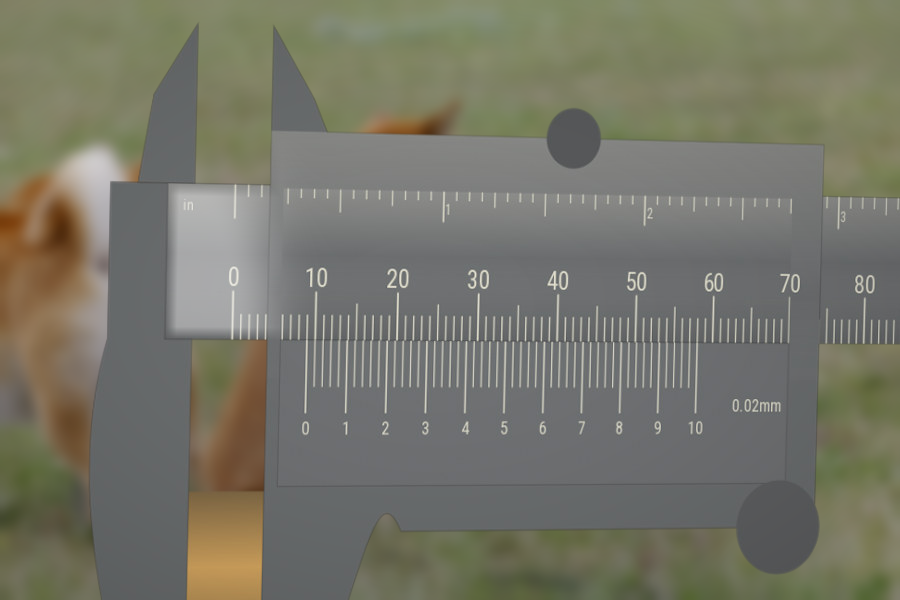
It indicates 9.0 mm
